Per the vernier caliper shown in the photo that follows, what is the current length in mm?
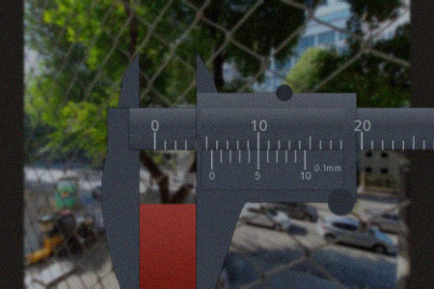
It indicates 5.5 mm
